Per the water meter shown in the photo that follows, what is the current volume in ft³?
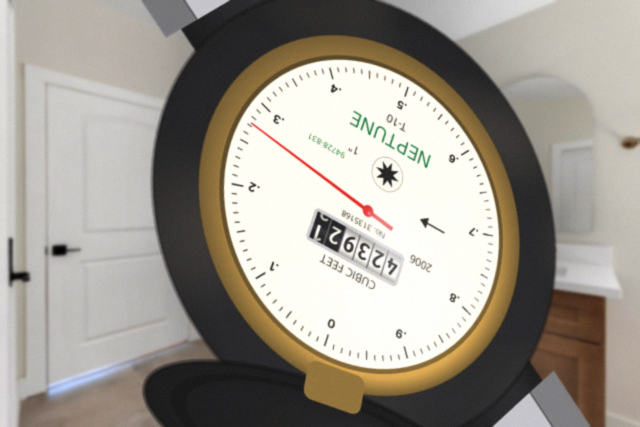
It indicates 423921.27 ft³
